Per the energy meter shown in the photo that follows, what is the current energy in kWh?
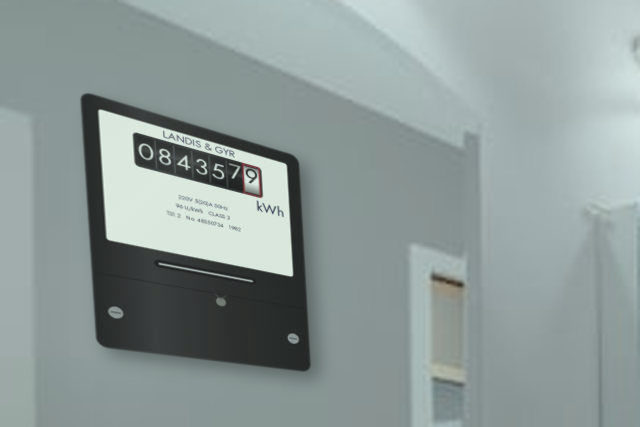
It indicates 84357.9 kWh
